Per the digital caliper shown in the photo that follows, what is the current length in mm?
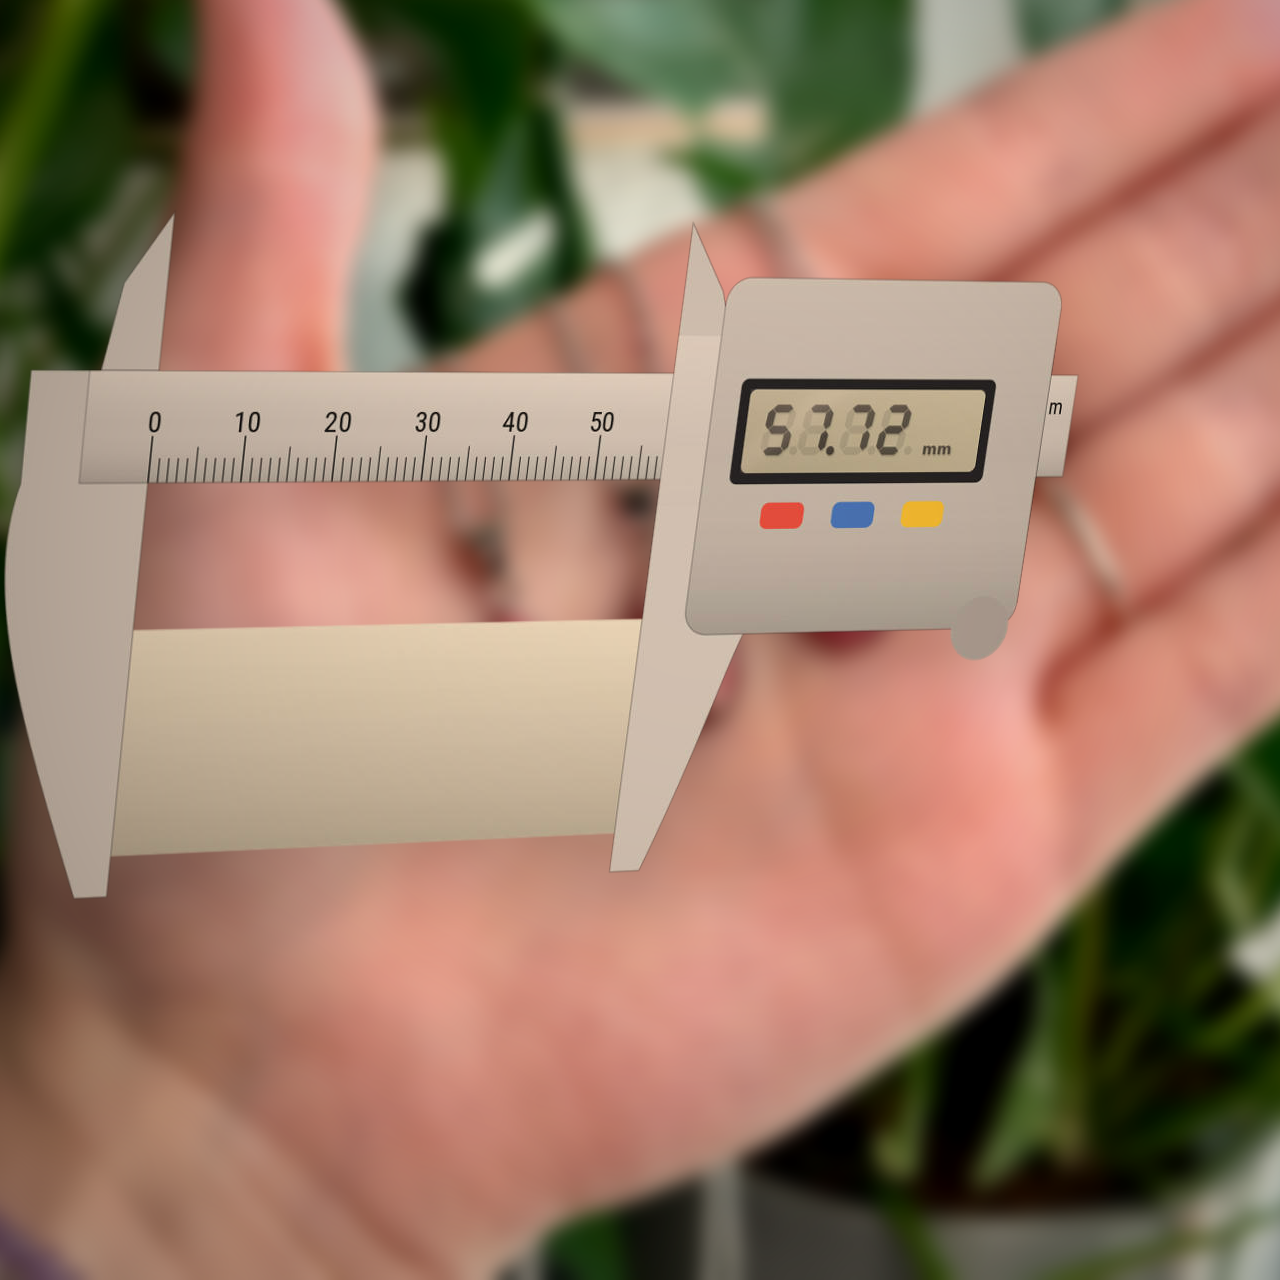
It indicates 57.72 mm
